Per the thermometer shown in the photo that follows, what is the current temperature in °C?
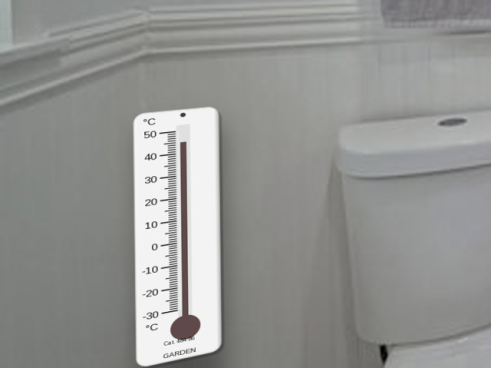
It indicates 45 °C
